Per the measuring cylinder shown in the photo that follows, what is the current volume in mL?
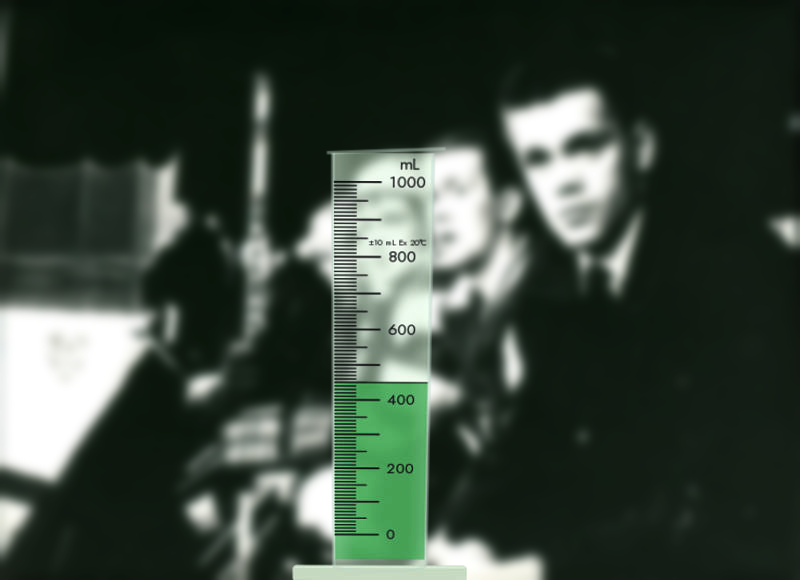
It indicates 450 mL
